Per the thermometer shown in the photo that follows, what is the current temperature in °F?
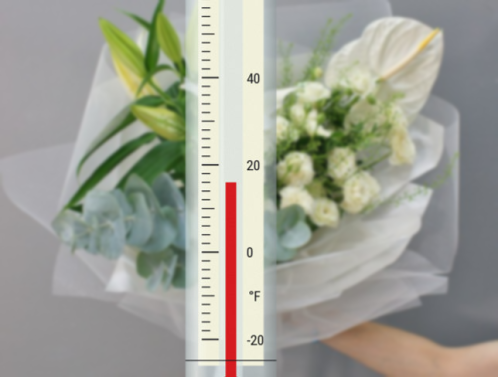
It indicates 16 °F
